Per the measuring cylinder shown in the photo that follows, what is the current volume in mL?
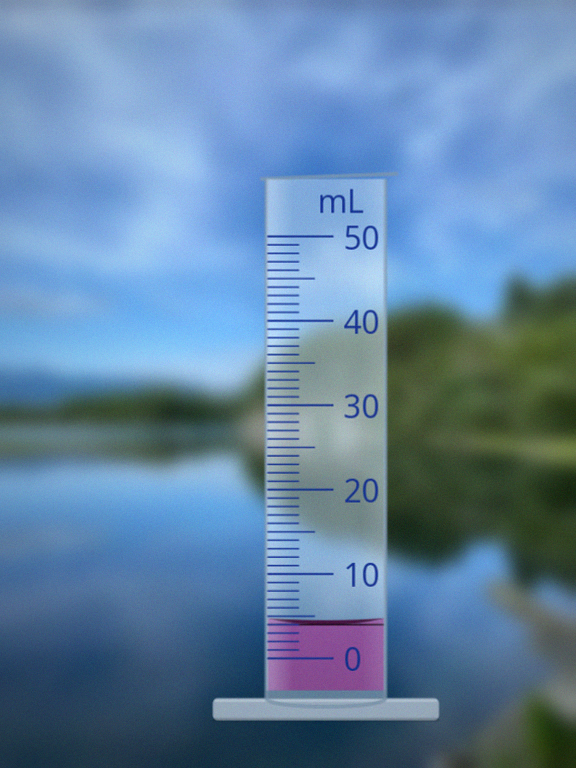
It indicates 4 mL
